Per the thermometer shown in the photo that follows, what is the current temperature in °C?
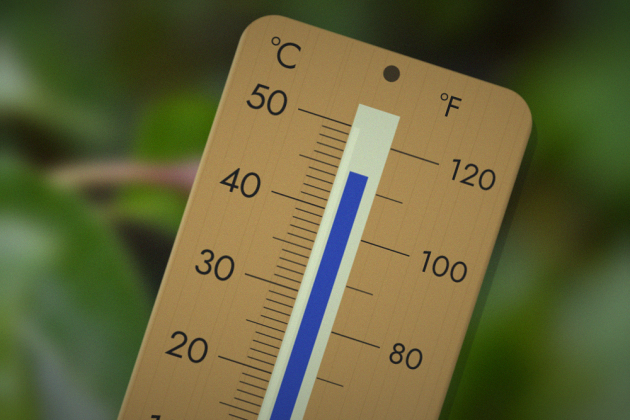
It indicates 45 °C
